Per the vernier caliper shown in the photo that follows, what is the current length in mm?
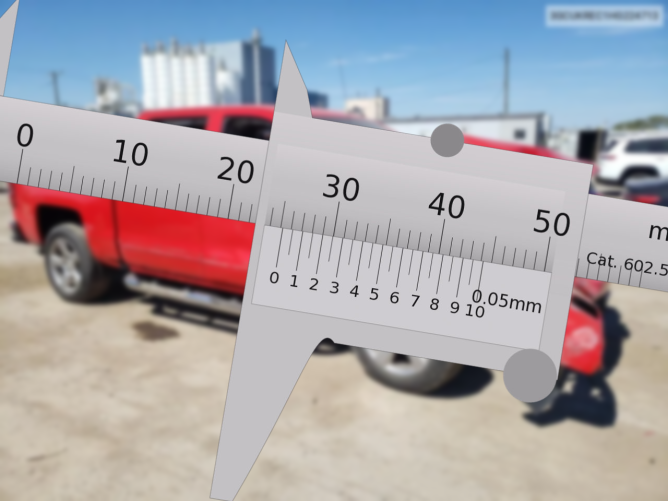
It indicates 25.2 mm
